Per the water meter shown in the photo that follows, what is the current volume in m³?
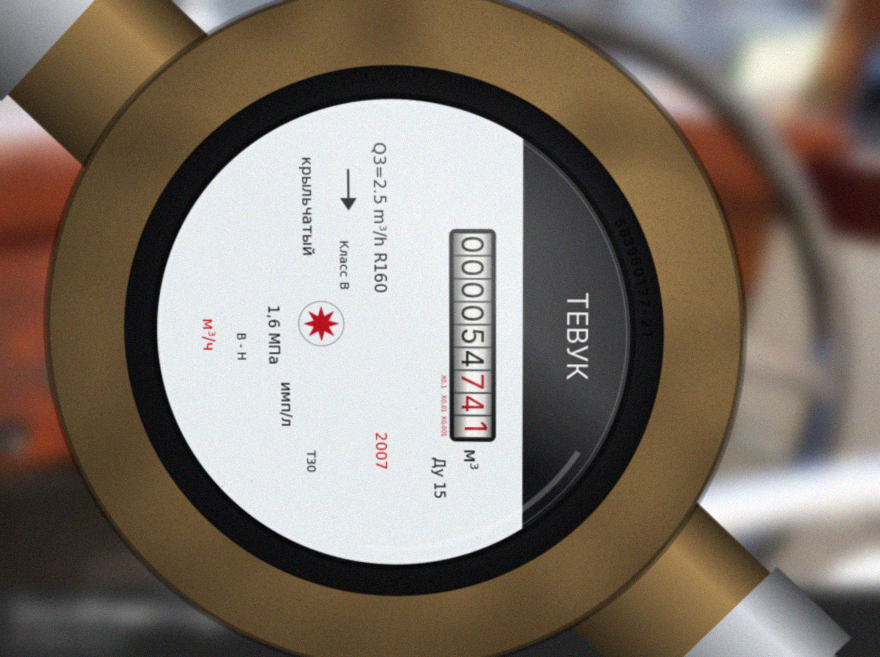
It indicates 54.741 m³
